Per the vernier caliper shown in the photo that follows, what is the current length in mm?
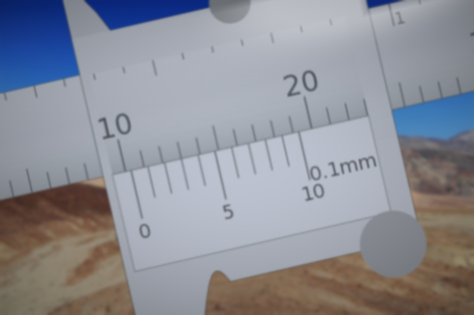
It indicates 10.3 mm
